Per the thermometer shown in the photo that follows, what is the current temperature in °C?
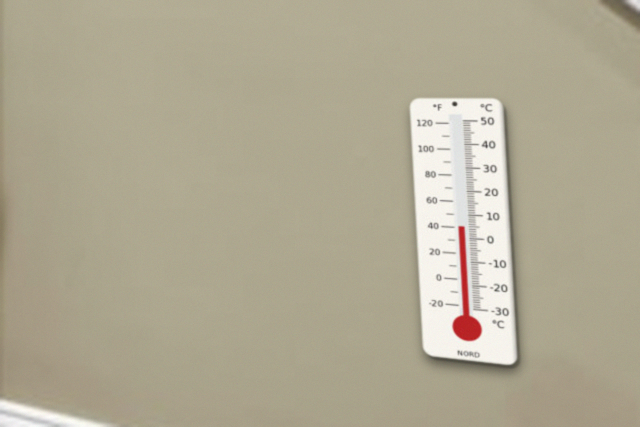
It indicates 5 °C
